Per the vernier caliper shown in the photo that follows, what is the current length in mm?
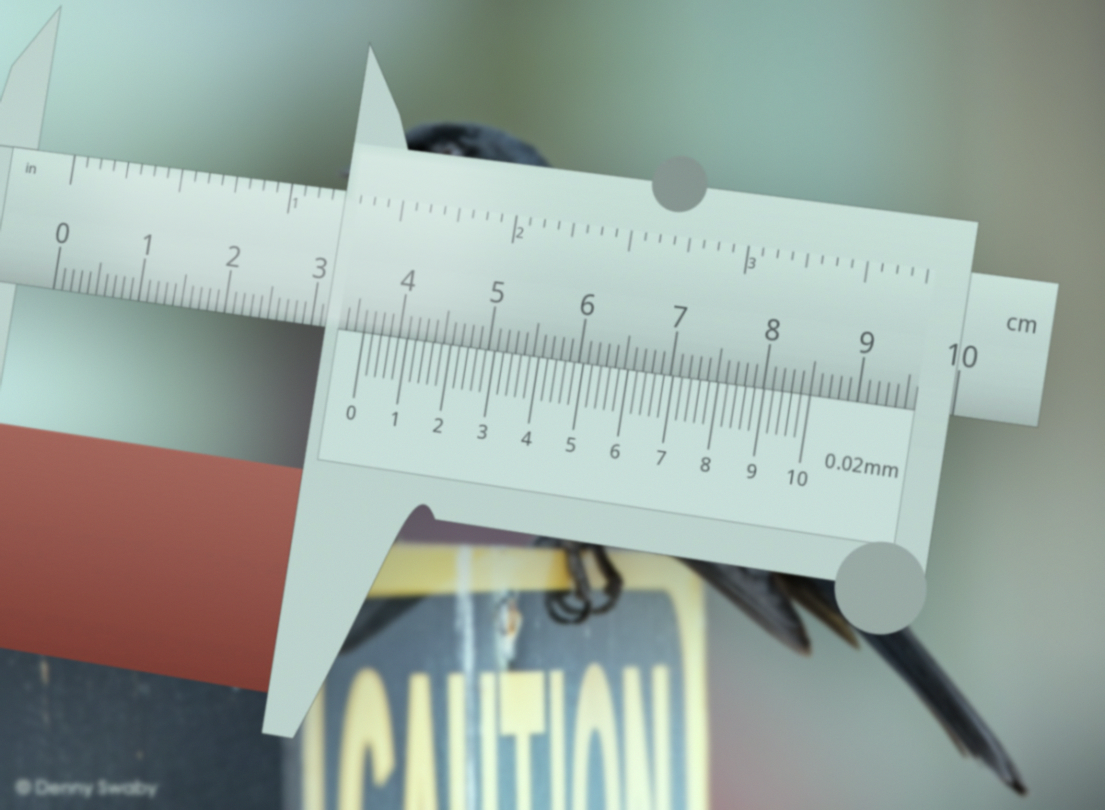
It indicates 36.0 mm
